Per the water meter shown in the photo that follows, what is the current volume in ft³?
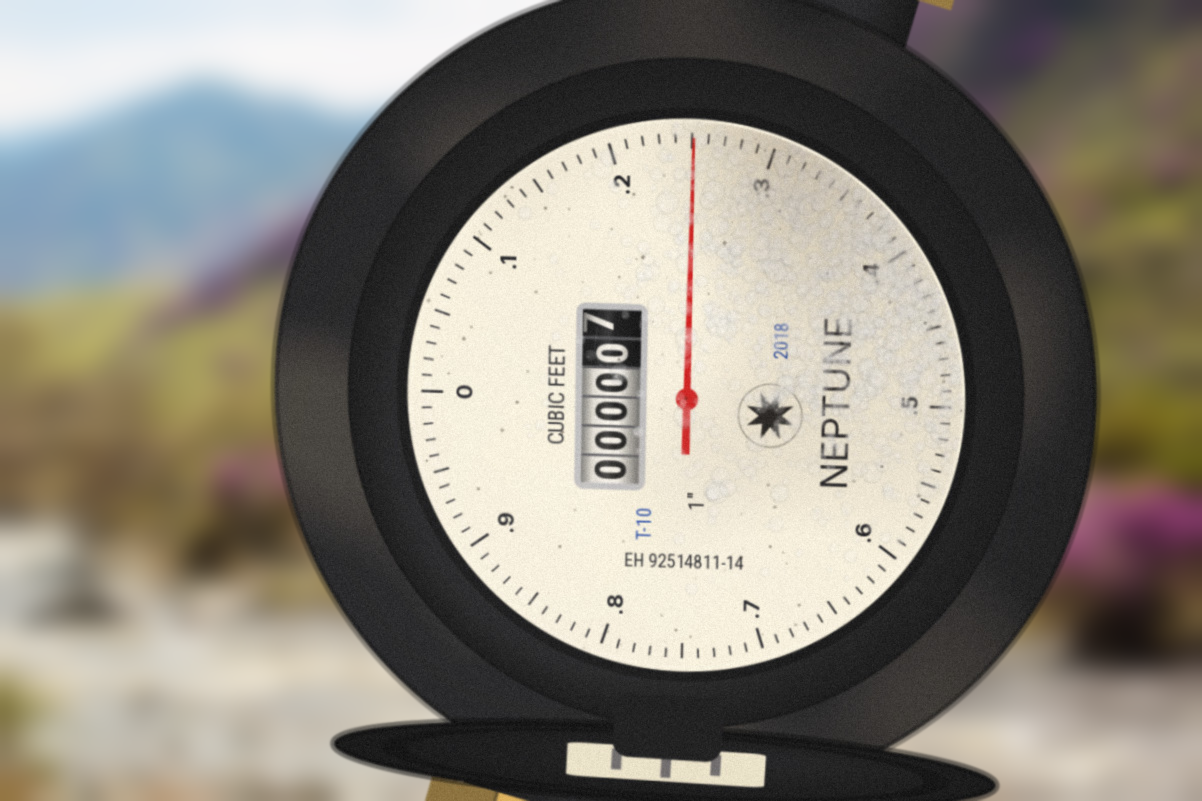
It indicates 7.25 ft³
